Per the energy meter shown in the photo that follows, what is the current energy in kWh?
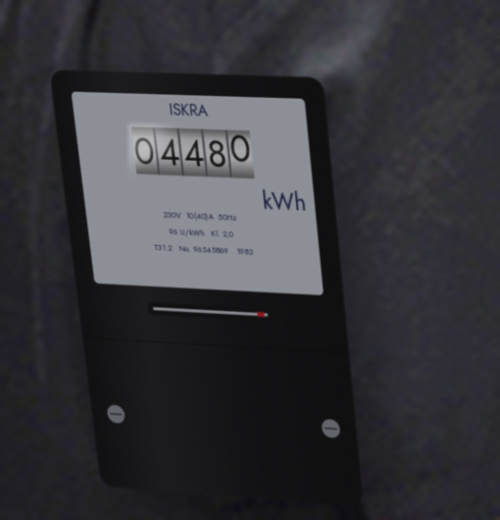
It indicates 4480 kWh
